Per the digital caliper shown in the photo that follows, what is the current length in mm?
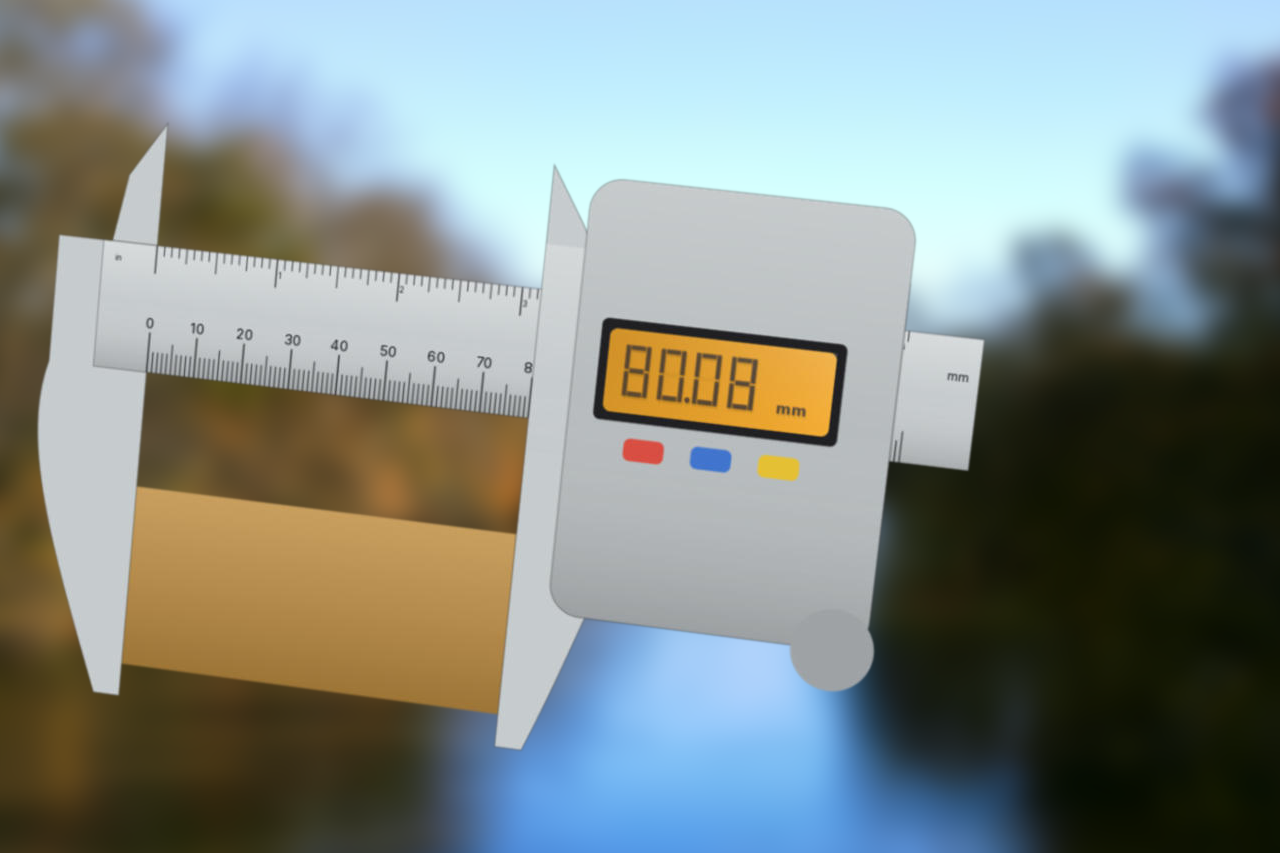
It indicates 80.08 mm
